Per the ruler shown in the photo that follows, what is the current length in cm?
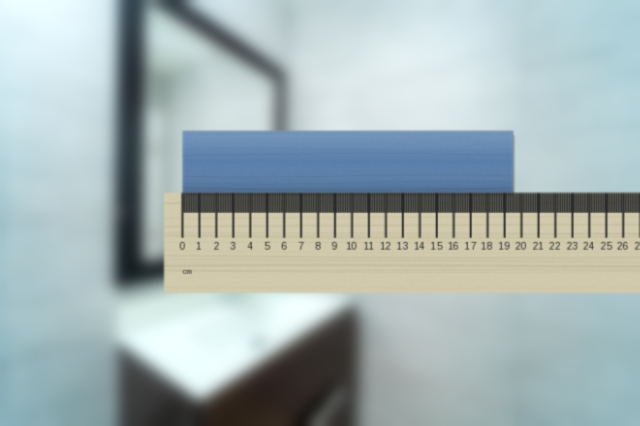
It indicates 19.5 cm
